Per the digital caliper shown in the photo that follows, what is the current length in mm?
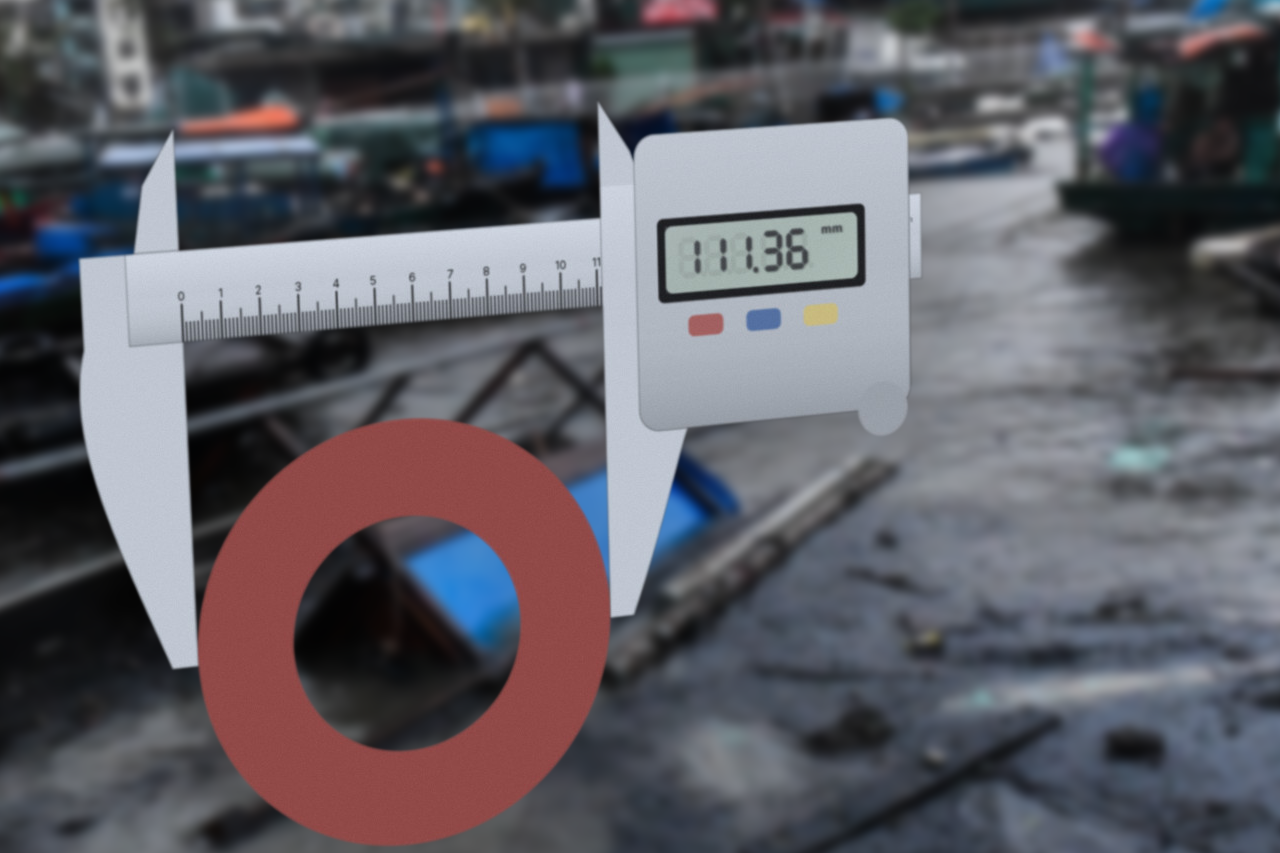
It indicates 111.36 mm
